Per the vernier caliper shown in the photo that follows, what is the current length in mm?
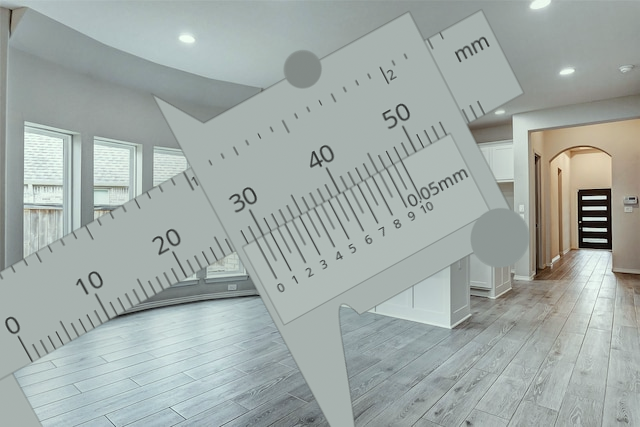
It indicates 29.0 mm
